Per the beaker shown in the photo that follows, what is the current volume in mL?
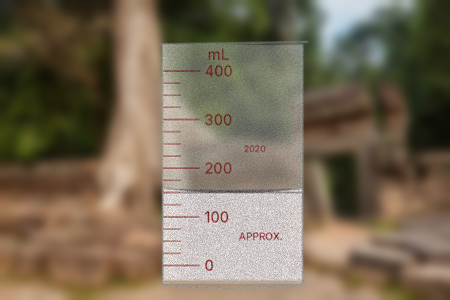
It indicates 150 mL
